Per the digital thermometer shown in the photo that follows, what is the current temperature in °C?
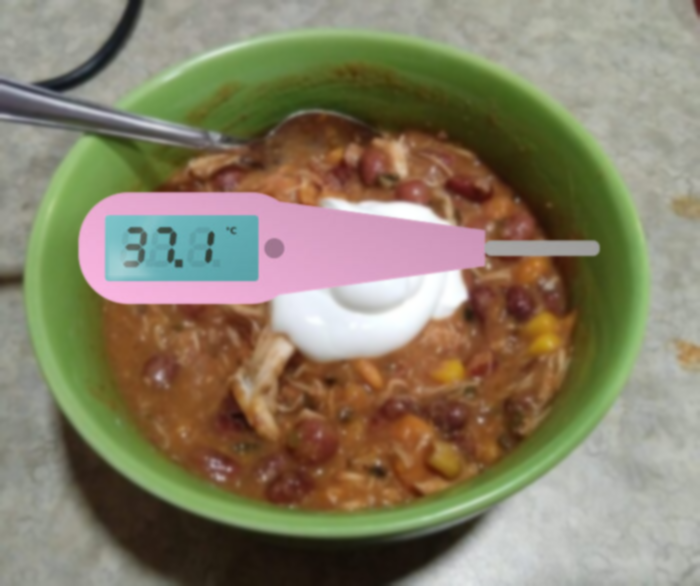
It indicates 37.1 °C
